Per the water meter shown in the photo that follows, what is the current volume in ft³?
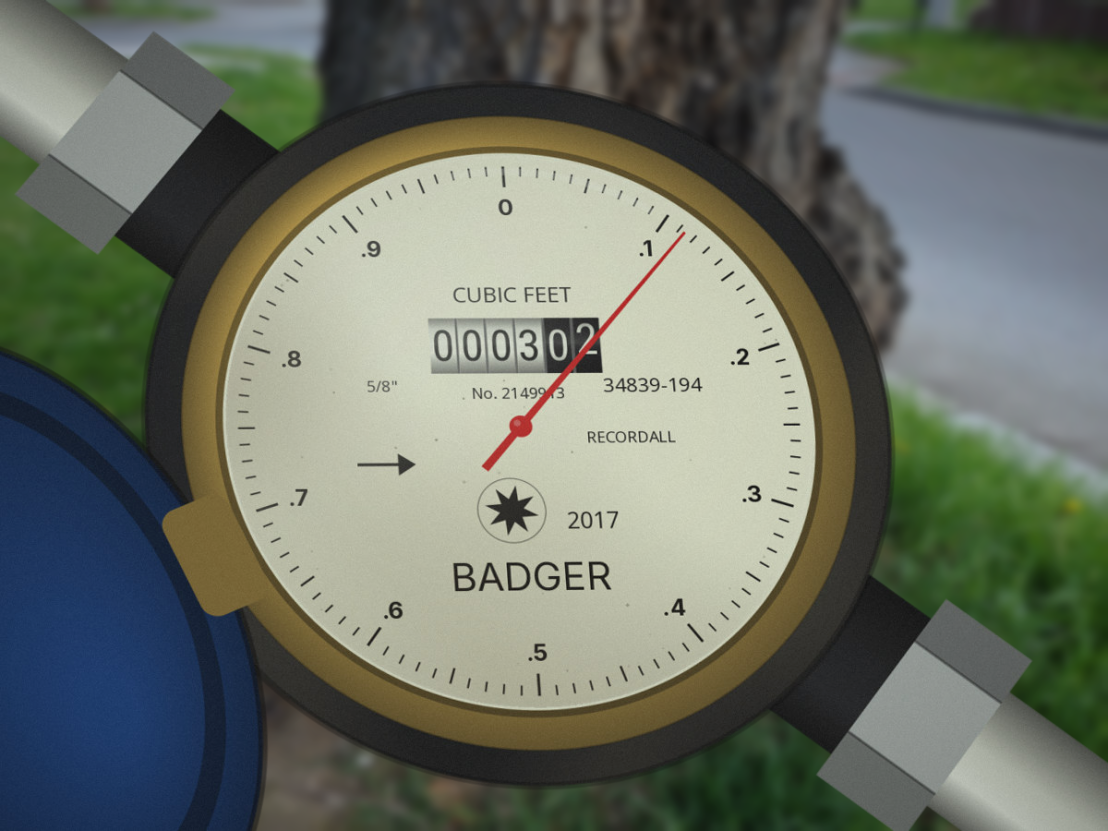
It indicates 302.11 ft³
